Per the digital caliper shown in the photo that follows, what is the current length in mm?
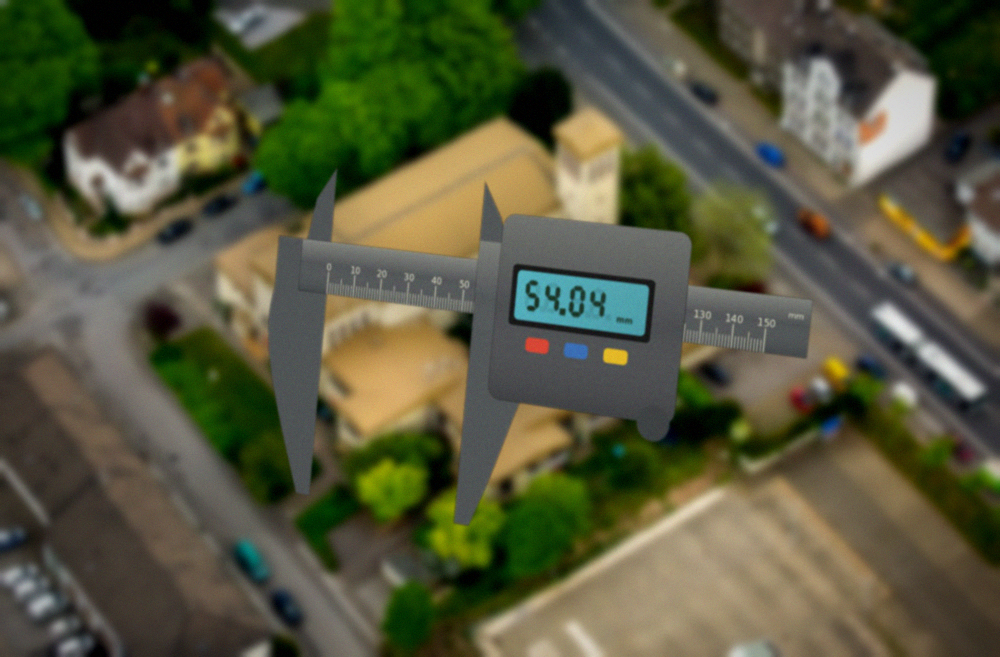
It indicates 54.04 mm
